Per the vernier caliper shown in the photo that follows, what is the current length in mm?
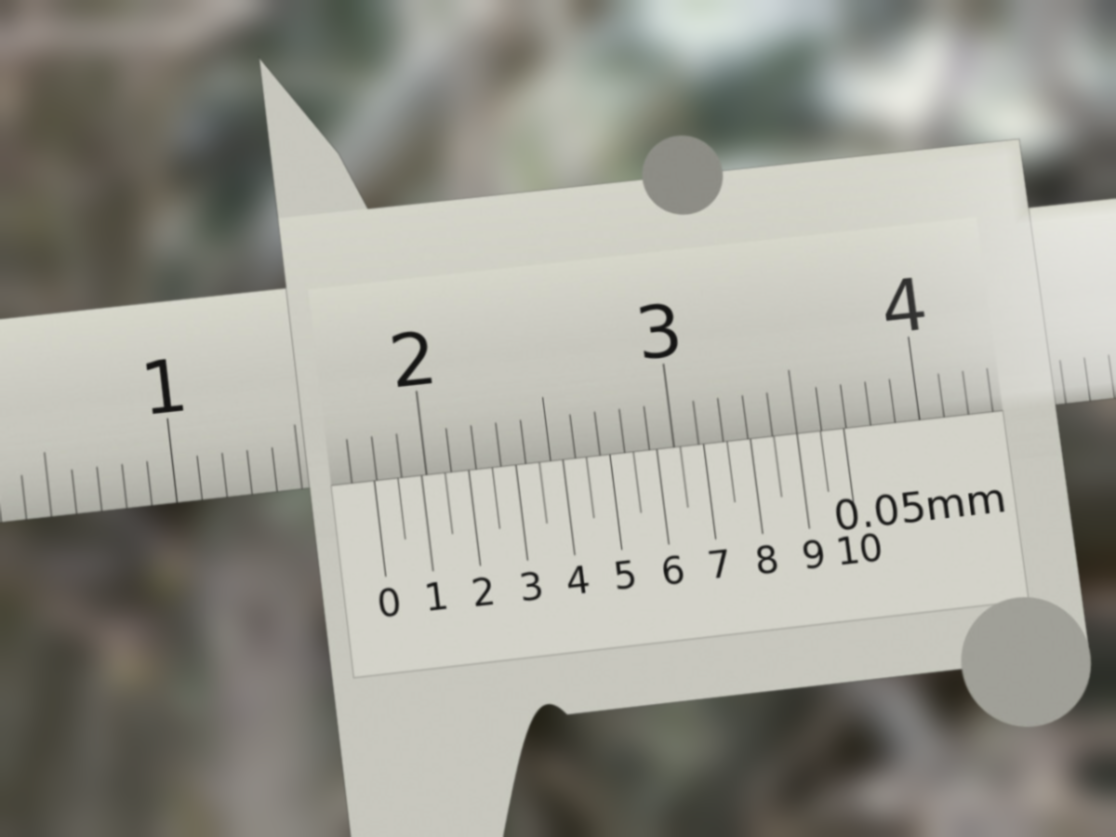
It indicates 17.9 mm
